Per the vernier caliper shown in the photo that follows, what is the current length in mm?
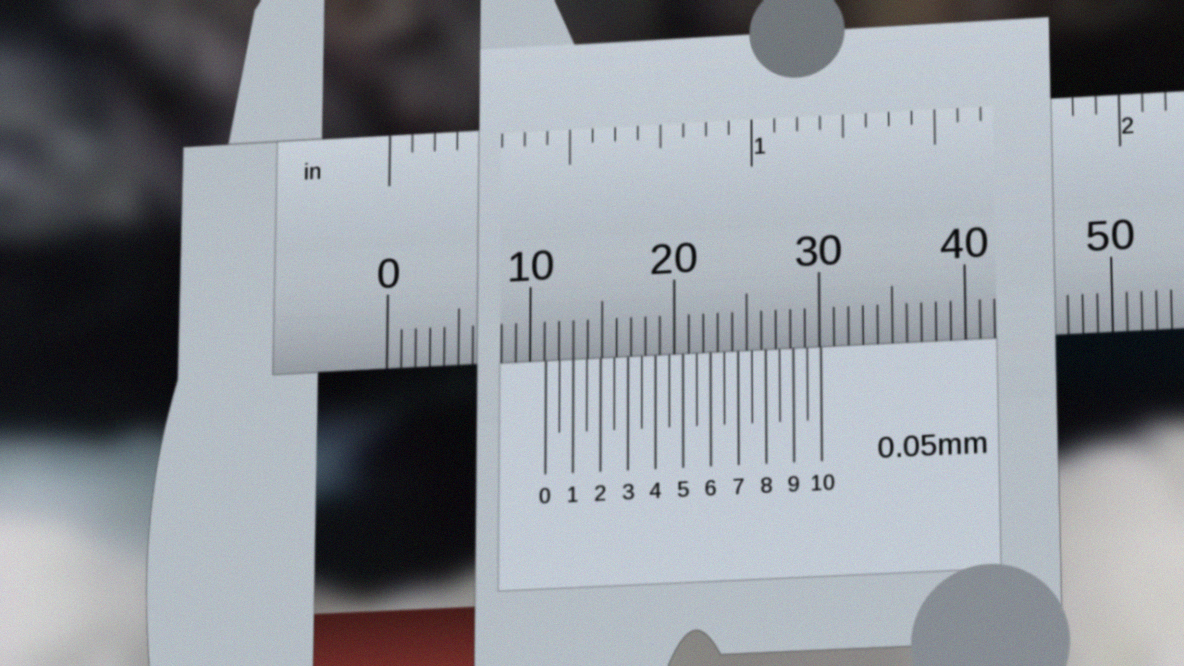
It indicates 11.1 mm
